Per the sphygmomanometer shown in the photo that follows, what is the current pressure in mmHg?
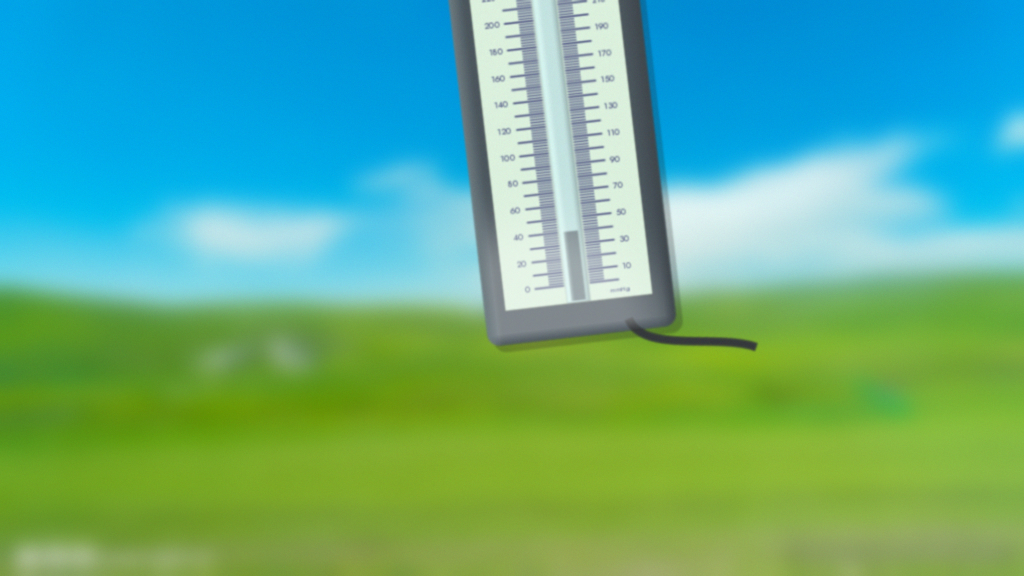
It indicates 40 mmHg
